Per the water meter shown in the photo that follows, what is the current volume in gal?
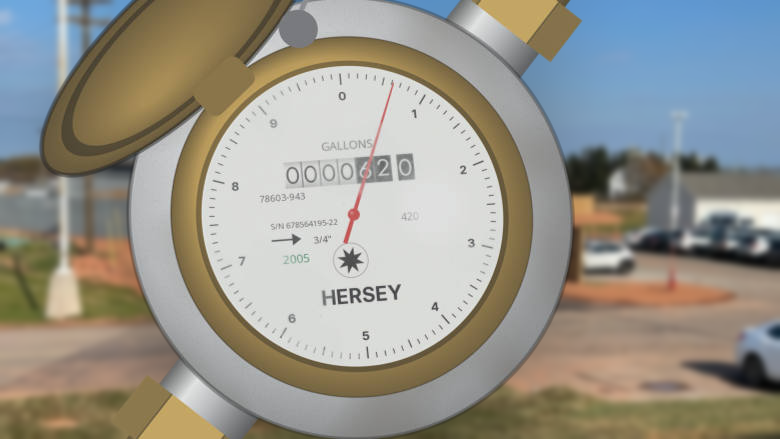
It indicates 620.6 gal
